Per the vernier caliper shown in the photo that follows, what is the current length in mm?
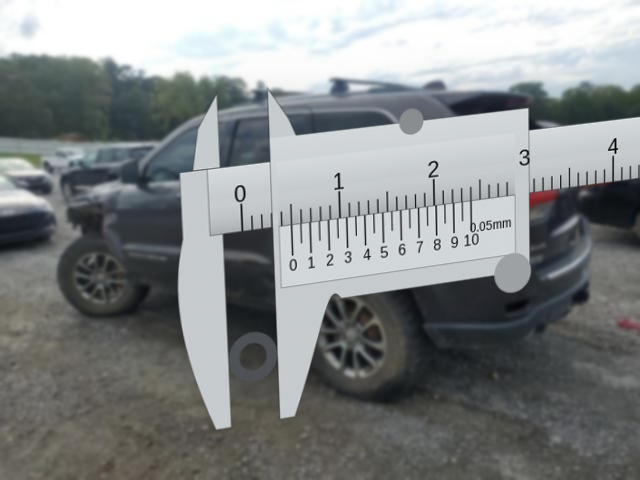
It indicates 5.0 mm
